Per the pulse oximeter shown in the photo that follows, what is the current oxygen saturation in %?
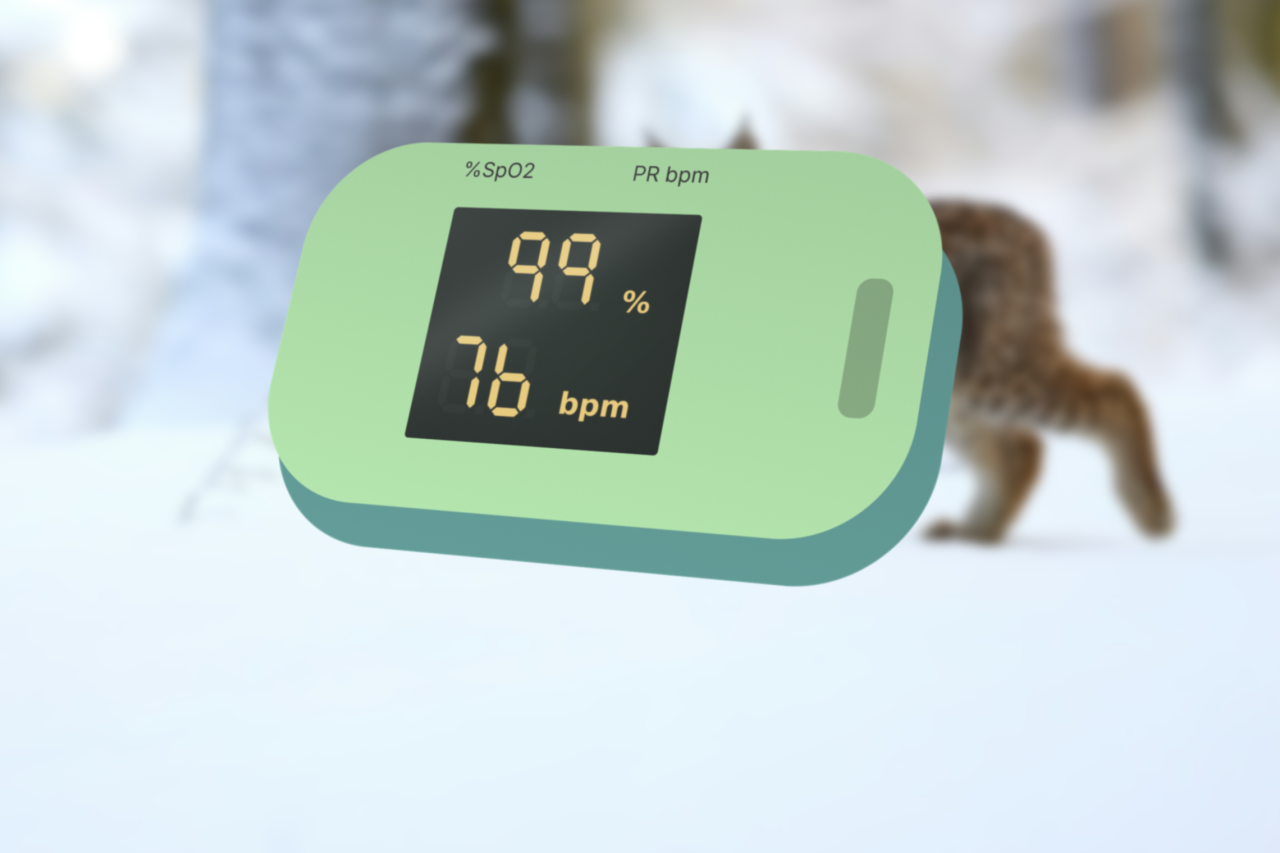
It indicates 99 %
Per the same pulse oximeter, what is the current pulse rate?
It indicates 76 bpm
